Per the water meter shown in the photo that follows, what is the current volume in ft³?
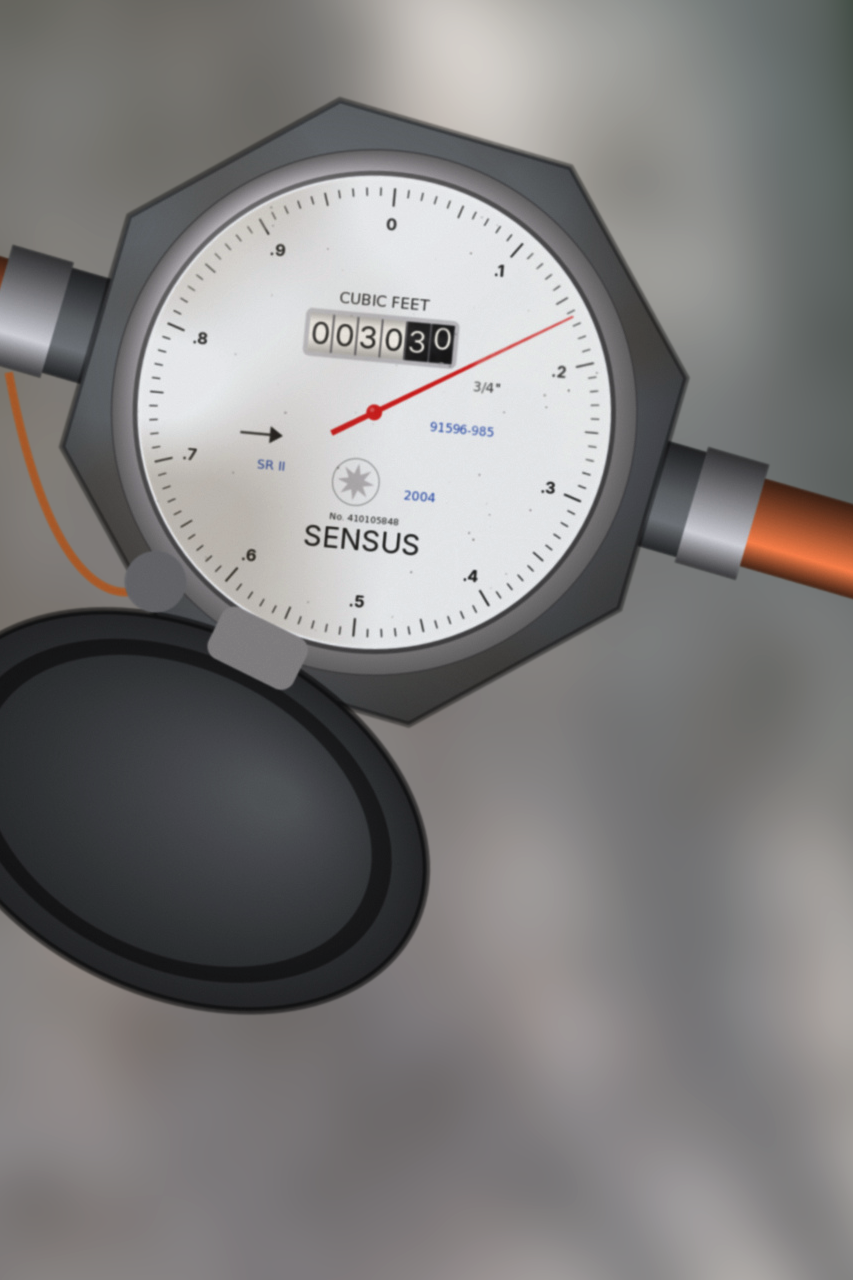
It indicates 3030.16 ft³
